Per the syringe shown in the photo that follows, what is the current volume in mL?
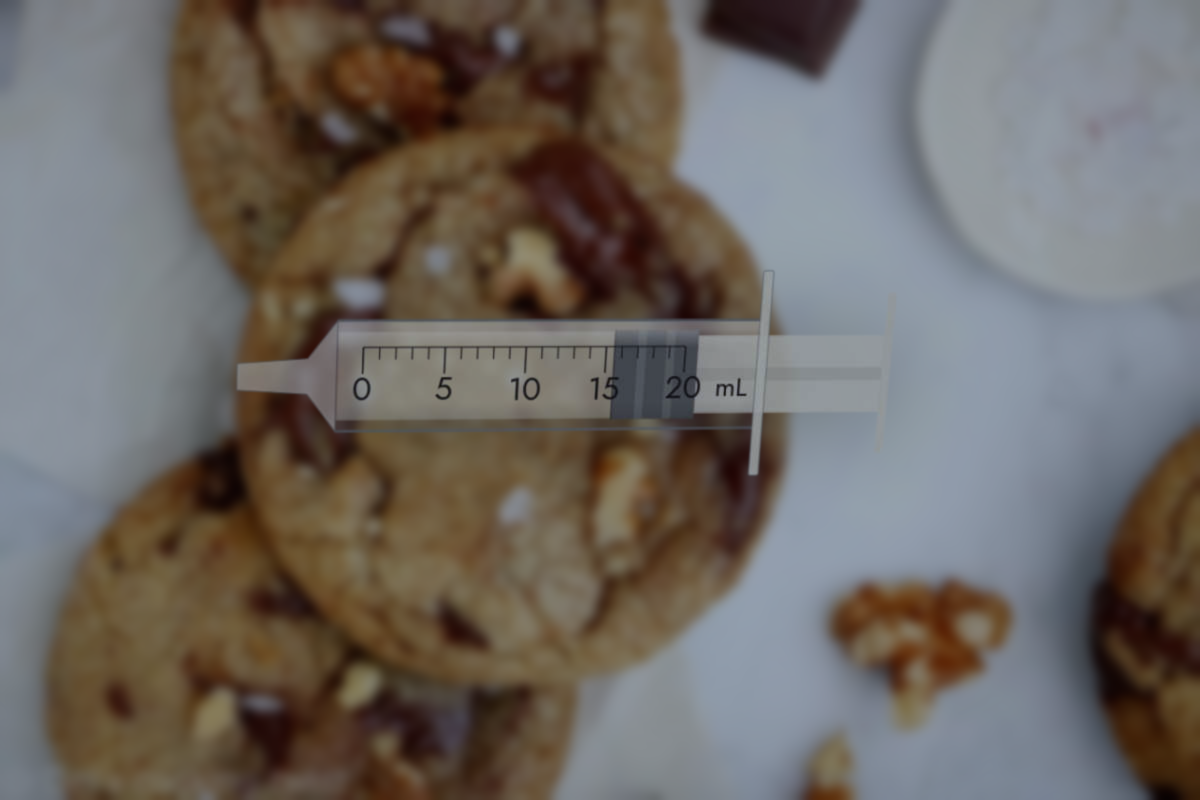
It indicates 15.5 mL
